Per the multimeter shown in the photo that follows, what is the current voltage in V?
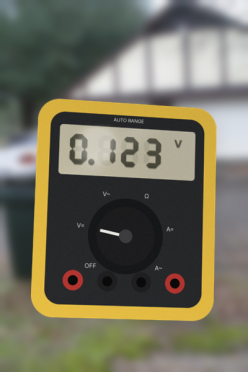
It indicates 0.123 V
